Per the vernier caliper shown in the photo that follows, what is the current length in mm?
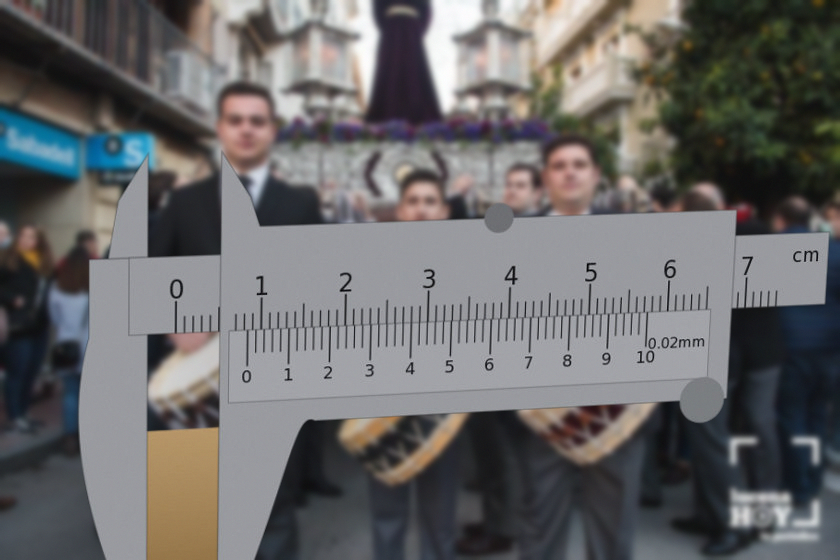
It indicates 8.4 mm
